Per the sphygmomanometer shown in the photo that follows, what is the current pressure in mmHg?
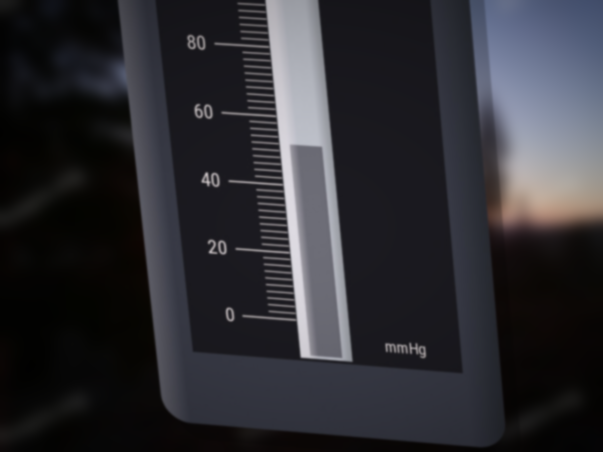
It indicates 52 mmHg
